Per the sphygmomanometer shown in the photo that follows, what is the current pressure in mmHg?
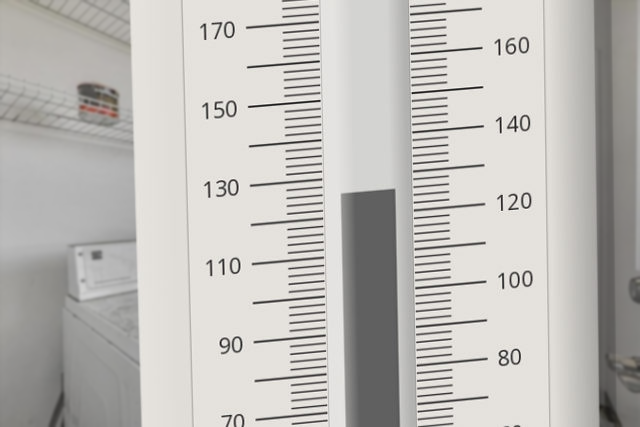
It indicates 126 mmHg
